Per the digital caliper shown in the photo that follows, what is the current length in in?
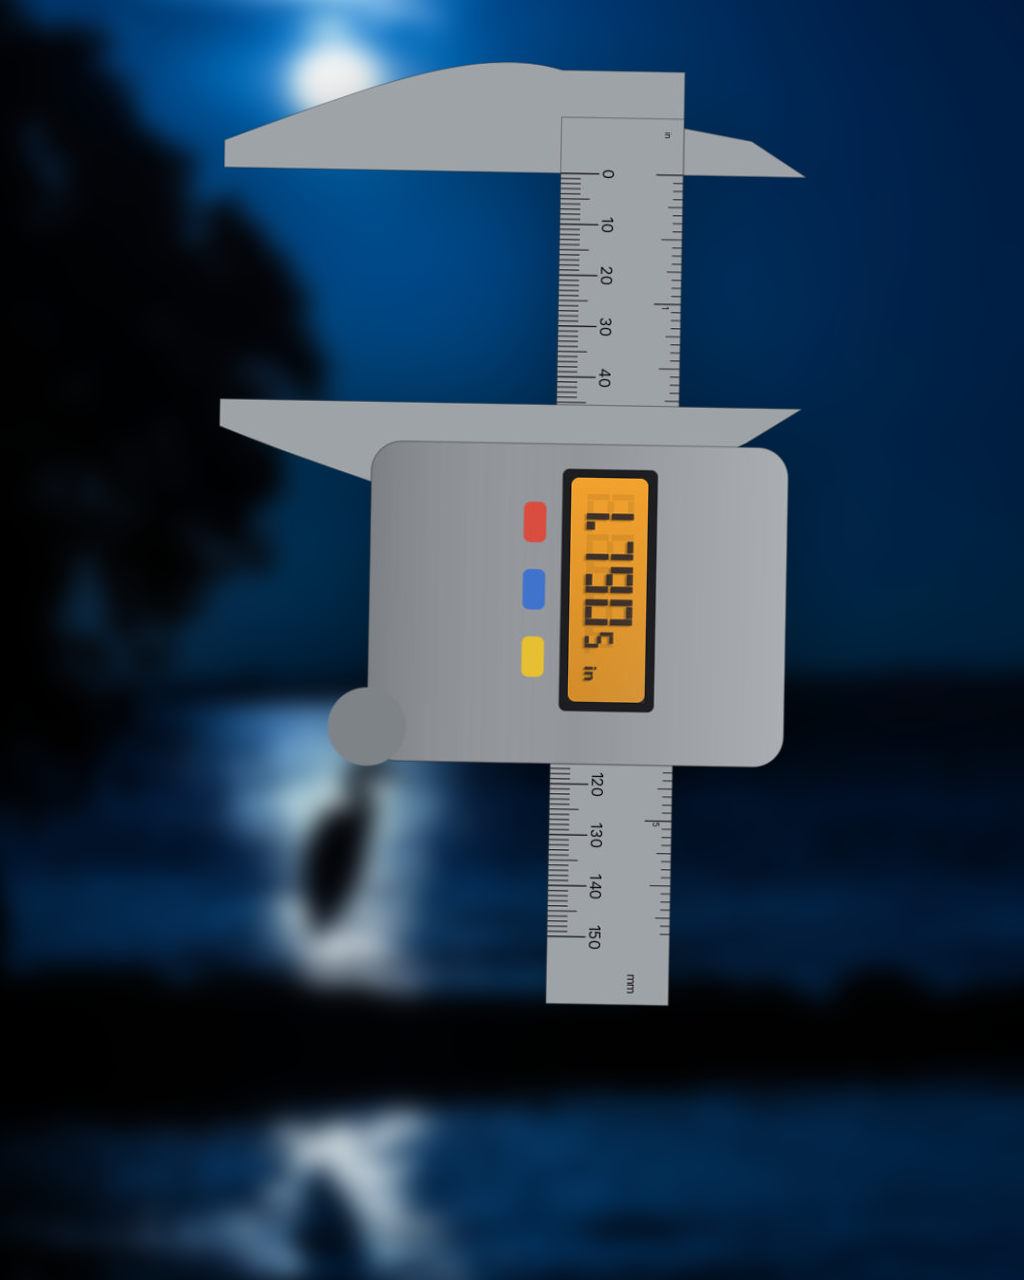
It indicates 1.7905 in
